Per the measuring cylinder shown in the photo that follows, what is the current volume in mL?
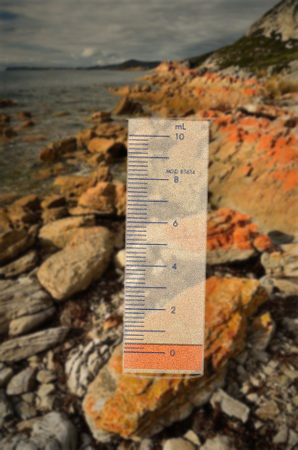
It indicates 0.4 mL
